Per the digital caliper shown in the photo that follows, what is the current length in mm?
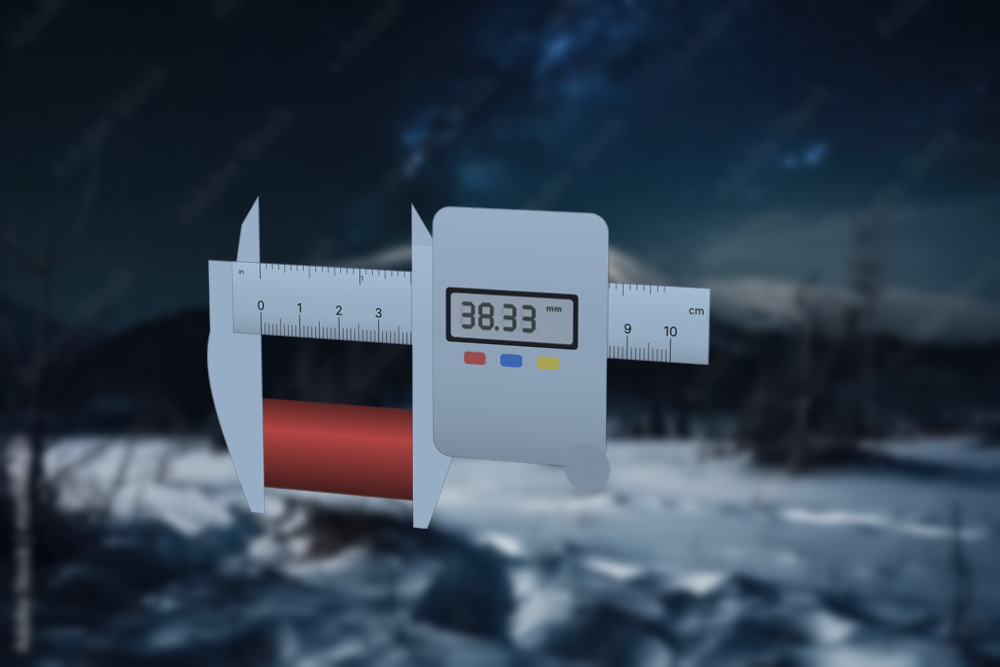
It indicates 38.33 mm
